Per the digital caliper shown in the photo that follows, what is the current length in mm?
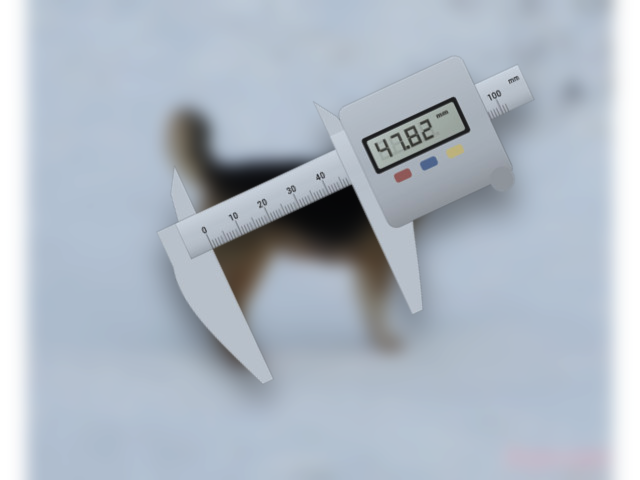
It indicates 47.82 mm
